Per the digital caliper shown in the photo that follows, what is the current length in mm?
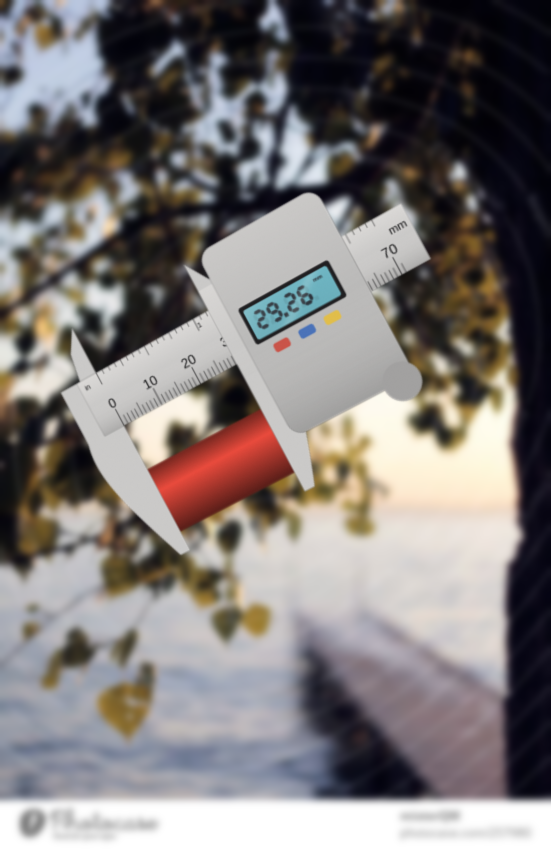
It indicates 29.26 mm
